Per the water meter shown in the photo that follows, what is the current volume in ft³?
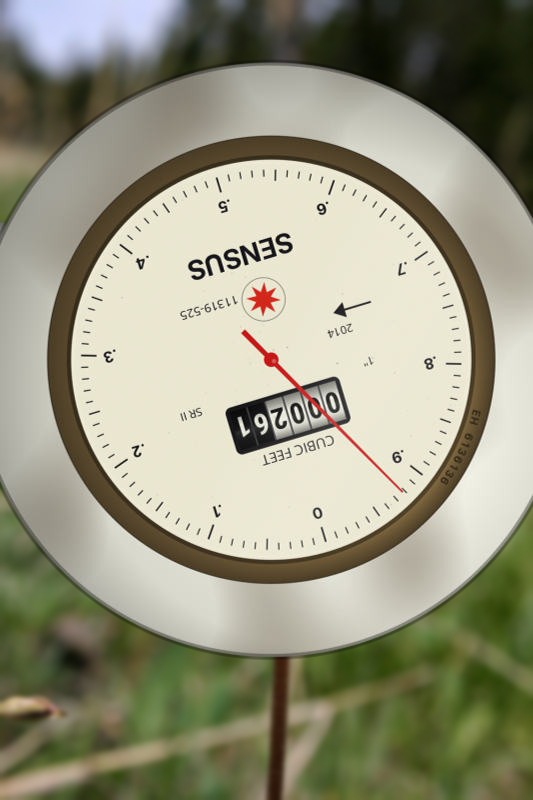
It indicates 260.92 ft³
